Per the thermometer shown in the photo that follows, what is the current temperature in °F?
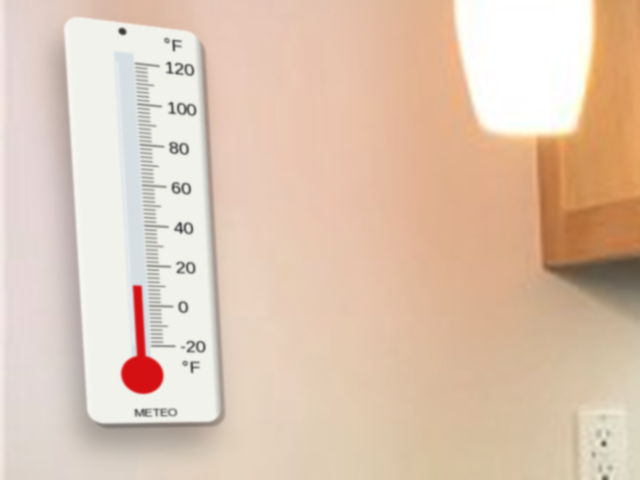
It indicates 10 °F
